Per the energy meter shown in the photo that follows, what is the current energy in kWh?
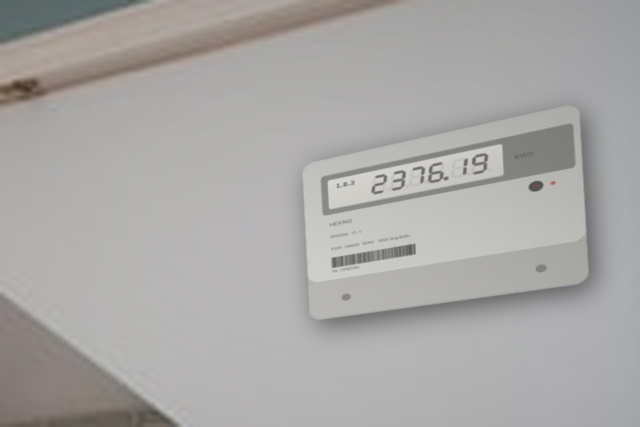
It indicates 2376.19 kWh
